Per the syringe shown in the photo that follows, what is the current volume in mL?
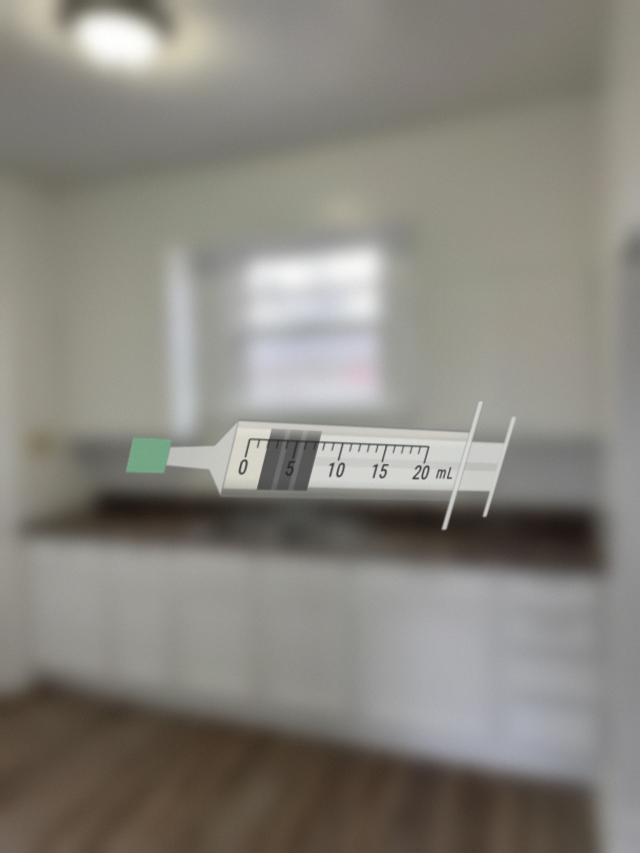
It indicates 2 mL
